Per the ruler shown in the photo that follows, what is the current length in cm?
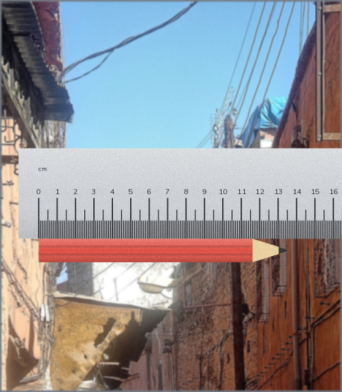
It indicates 13.5 cm
